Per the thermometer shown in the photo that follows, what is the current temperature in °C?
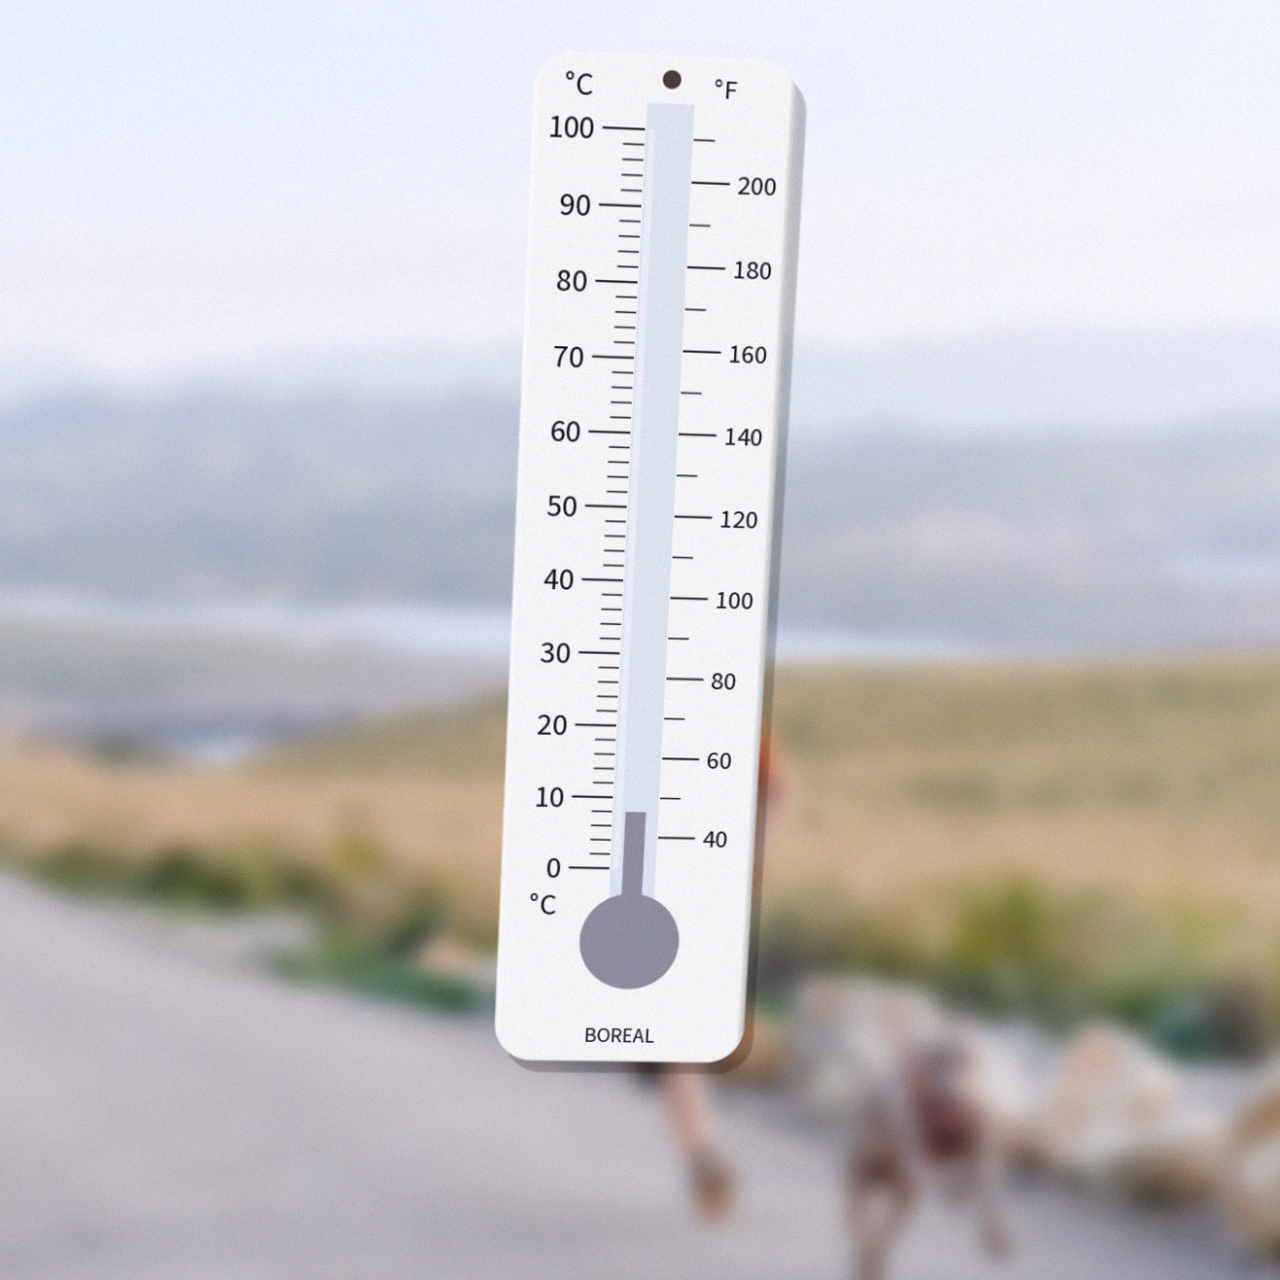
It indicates 8 °C
